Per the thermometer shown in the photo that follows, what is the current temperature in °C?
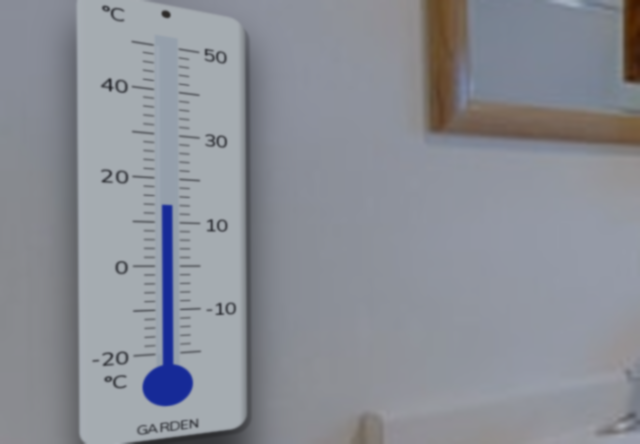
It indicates 14 °C
